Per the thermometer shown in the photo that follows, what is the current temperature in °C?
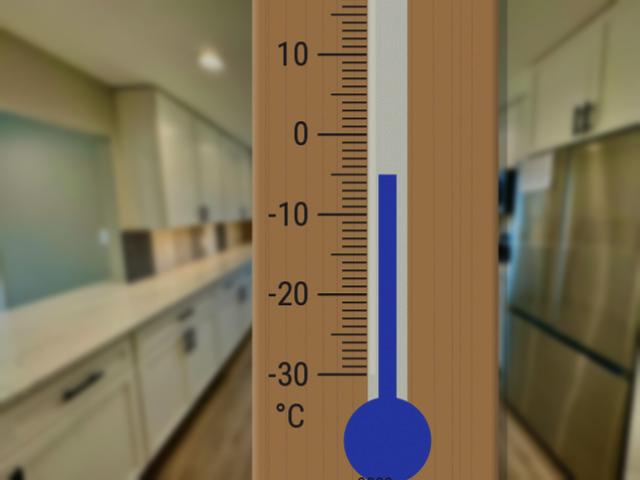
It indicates -5 °C
